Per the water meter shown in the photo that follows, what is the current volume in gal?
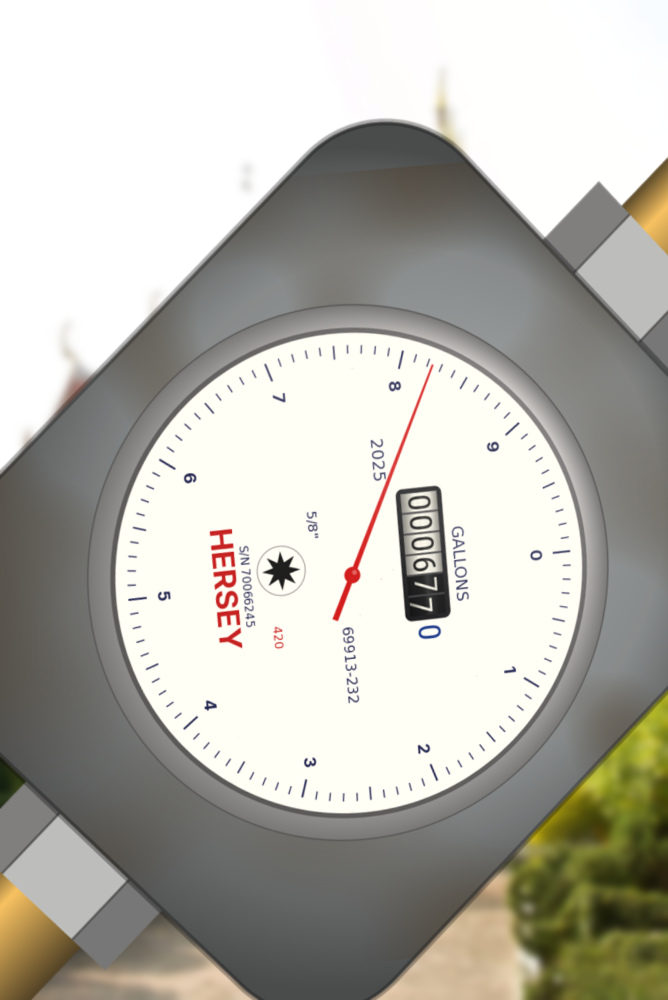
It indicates 6768.2 gal
